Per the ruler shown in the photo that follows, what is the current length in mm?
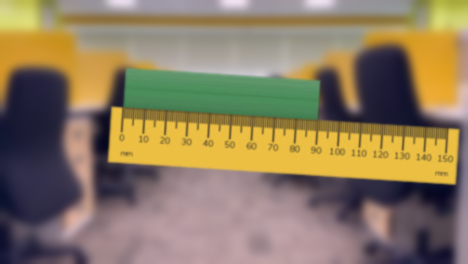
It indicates 90 mm
